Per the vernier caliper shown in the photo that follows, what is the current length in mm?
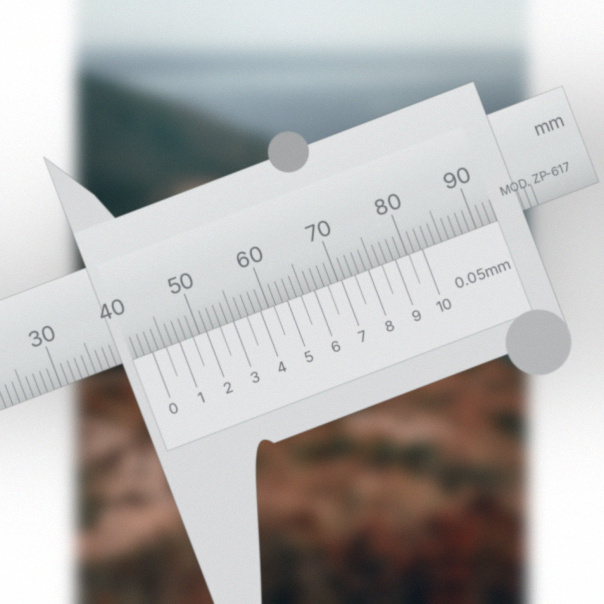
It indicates 43.2 mm
